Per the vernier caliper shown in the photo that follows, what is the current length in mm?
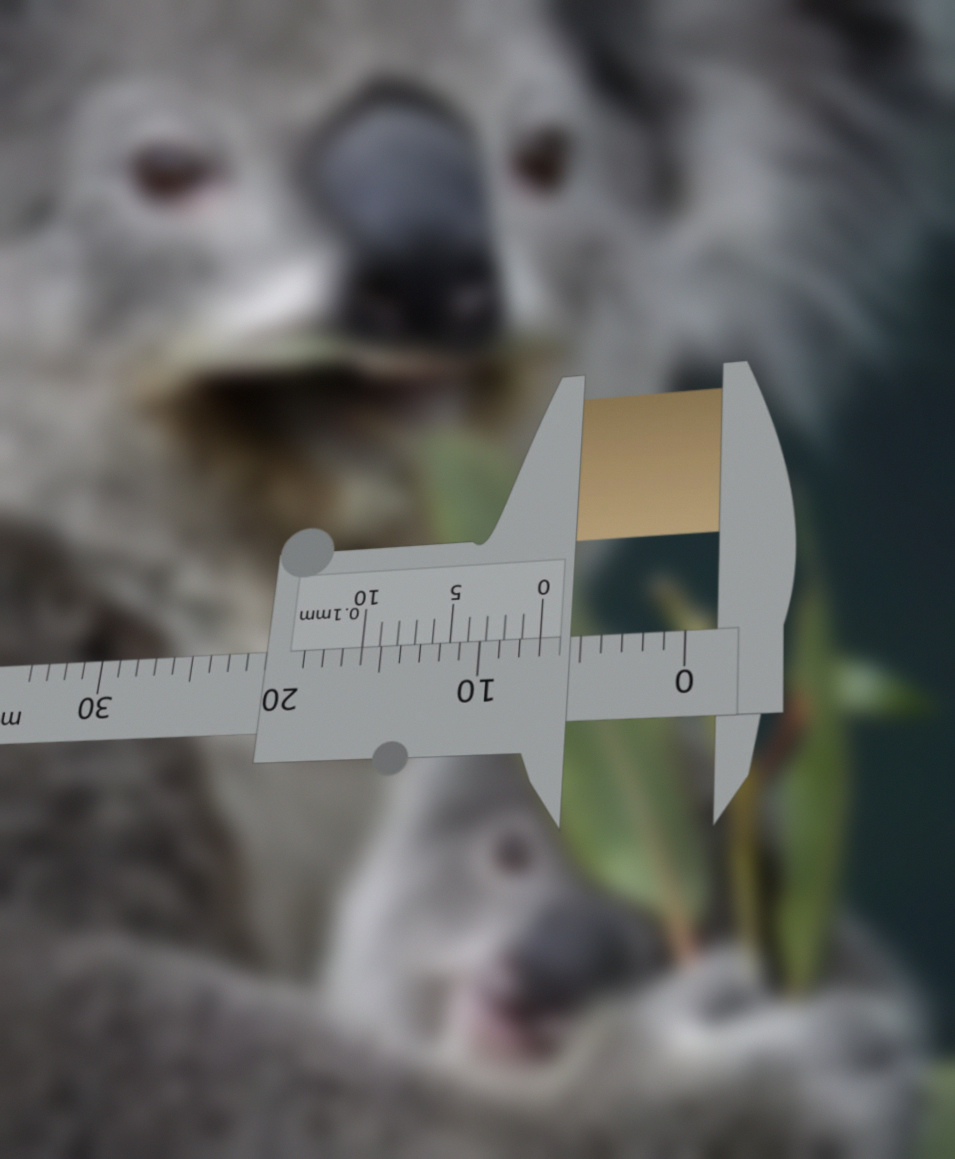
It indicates 7.0 mm
